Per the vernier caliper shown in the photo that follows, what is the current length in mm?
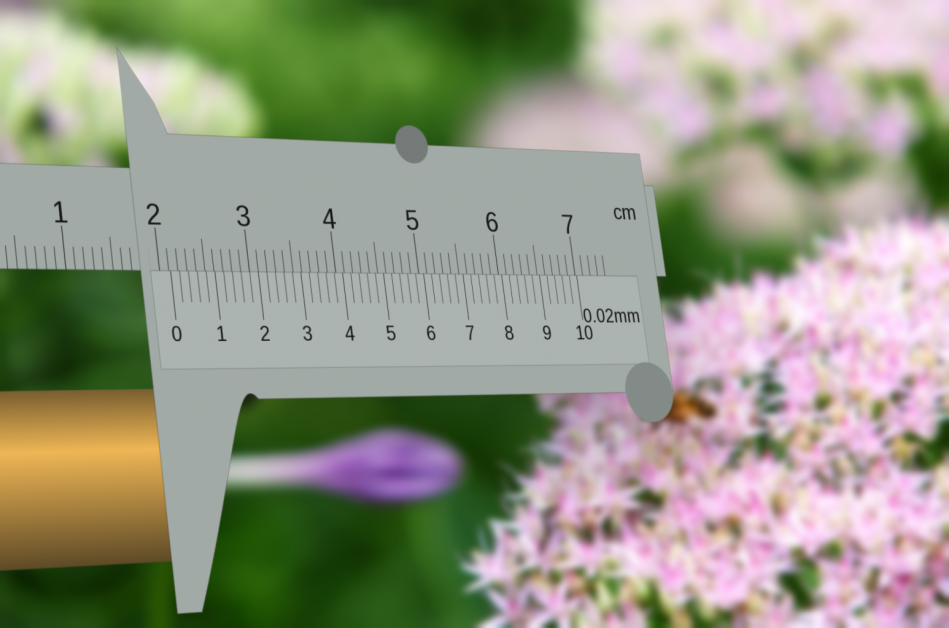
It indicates 21.2 mm
